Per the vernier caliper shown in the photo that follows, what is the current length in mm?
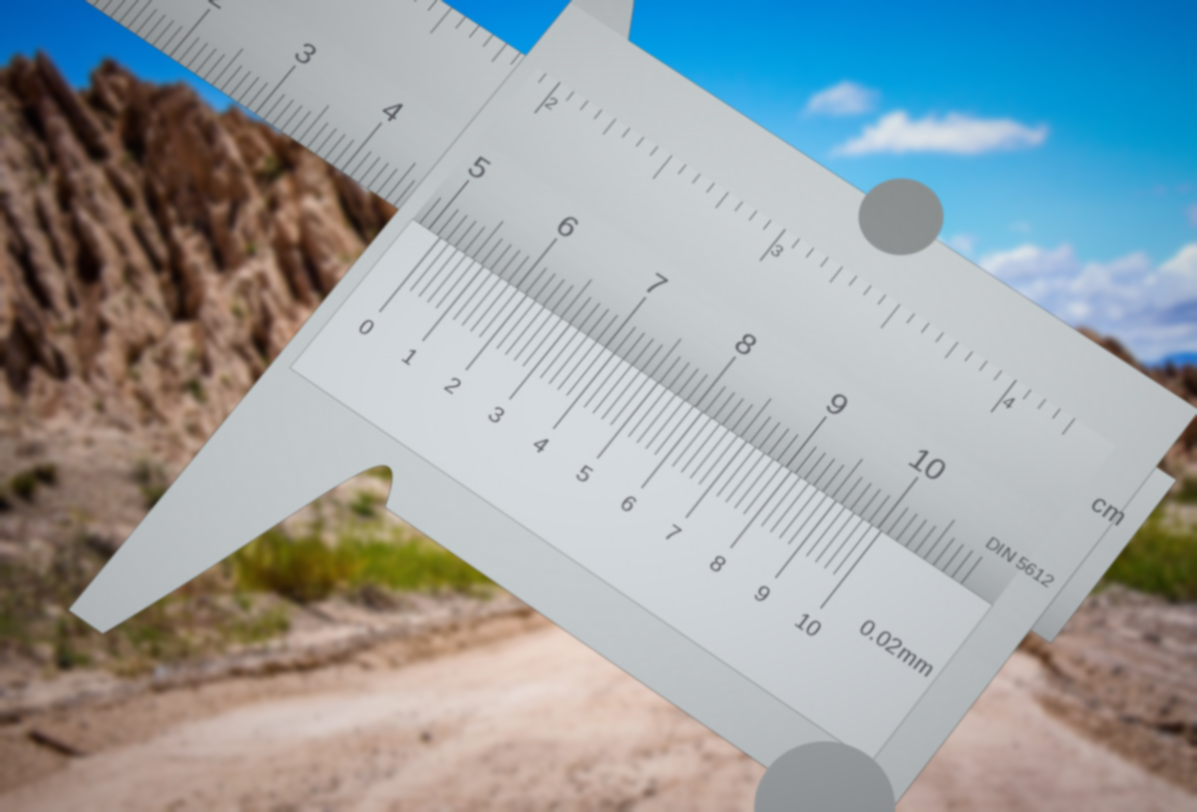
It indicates 51.4 mm
